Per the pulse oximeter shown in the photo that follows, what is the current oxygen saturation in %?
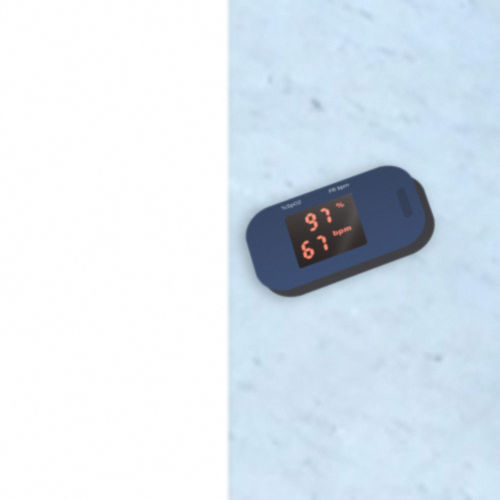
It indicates 97 %
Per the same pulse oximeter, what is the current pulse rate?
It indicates 67 bpm
